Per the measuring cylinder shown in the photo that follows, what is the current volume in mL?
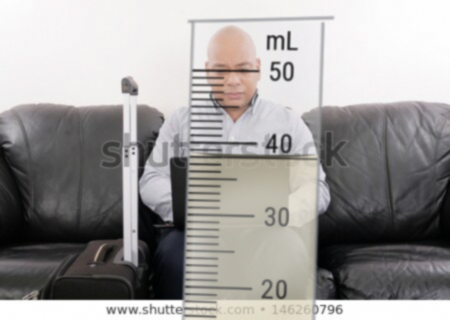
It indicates 38 mL
